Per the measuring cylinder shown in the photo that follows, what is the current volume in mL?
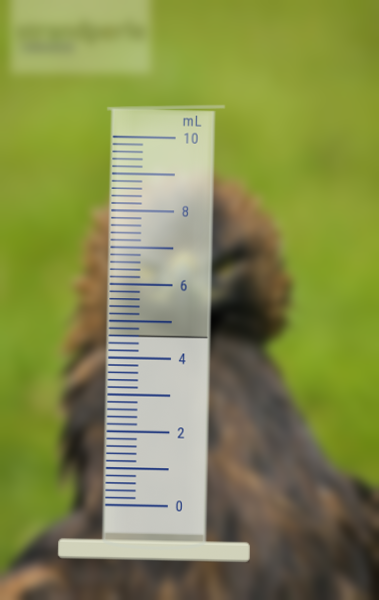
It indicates 4.6 mL
